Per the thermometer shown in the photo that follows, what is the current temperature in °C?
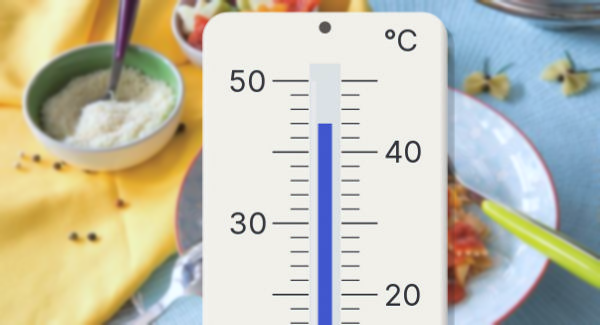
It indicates 44 °C
